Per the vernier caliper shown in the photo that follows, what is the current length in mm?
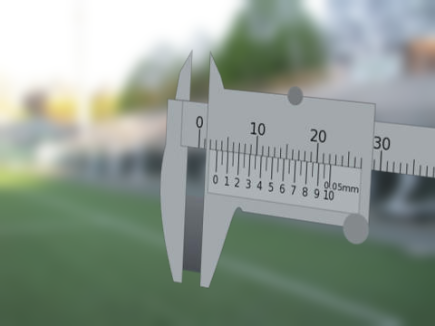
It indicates 3.2 mm
